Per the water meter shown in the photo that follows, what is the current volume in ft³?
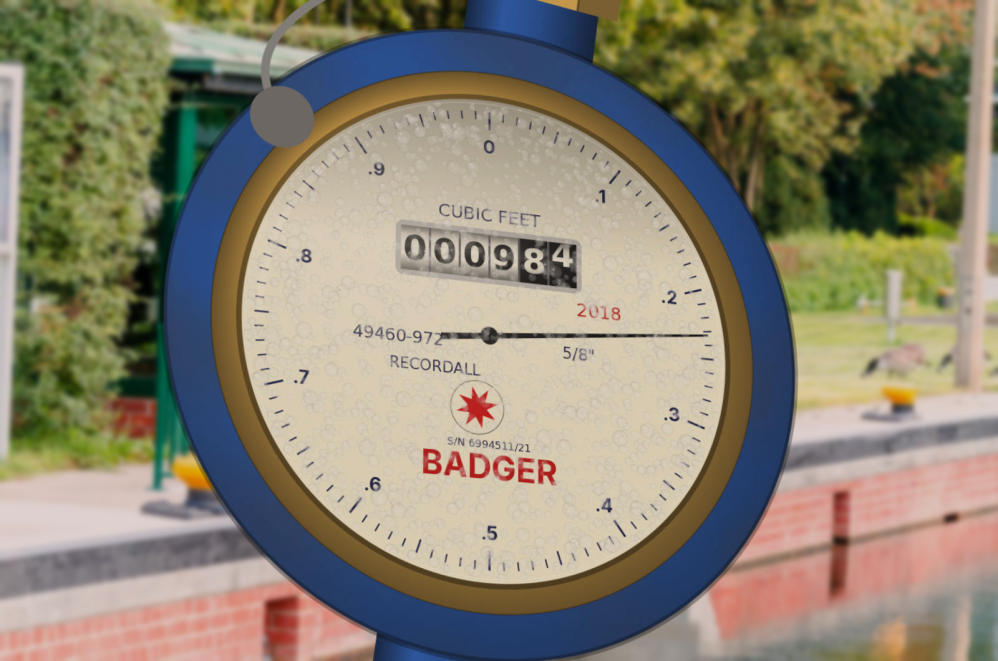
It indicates 984.23 ft³
